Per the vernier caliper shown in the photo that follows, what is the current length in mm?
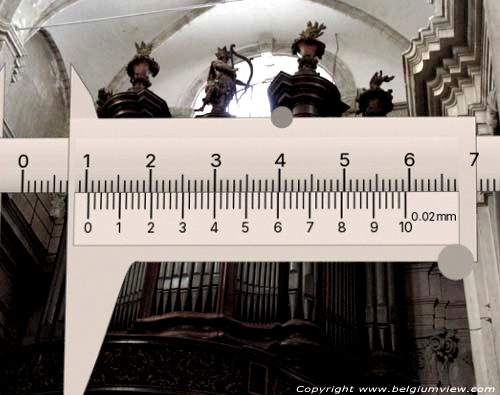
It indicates 10.4 mm
